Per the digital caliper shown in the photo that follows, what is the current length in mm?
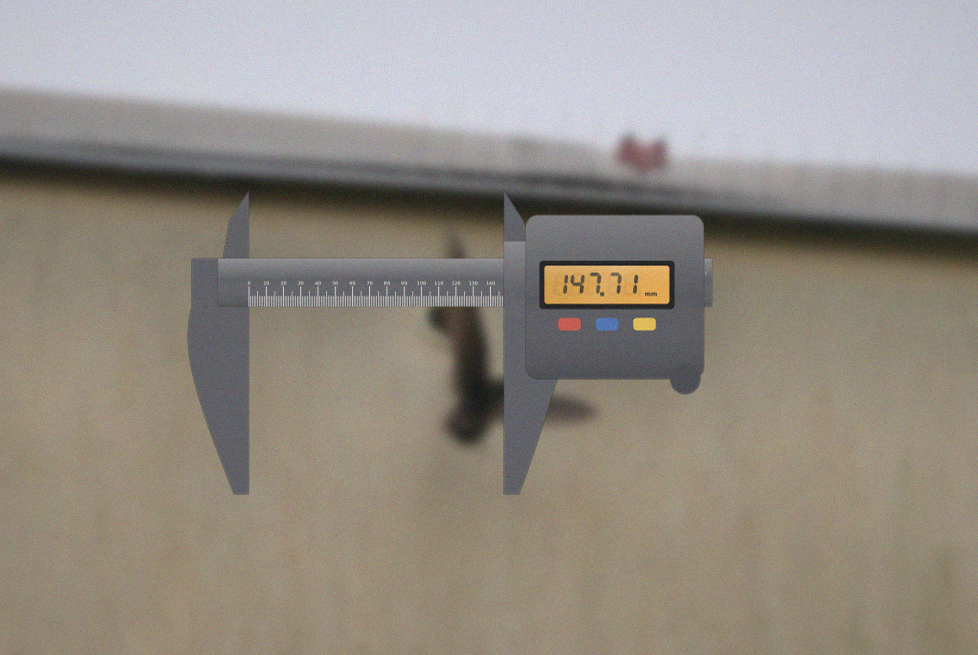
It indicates 147.71 mm
